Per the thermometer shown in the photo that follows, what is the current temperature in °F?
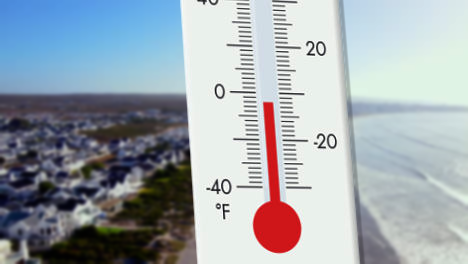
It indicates -4 °F
